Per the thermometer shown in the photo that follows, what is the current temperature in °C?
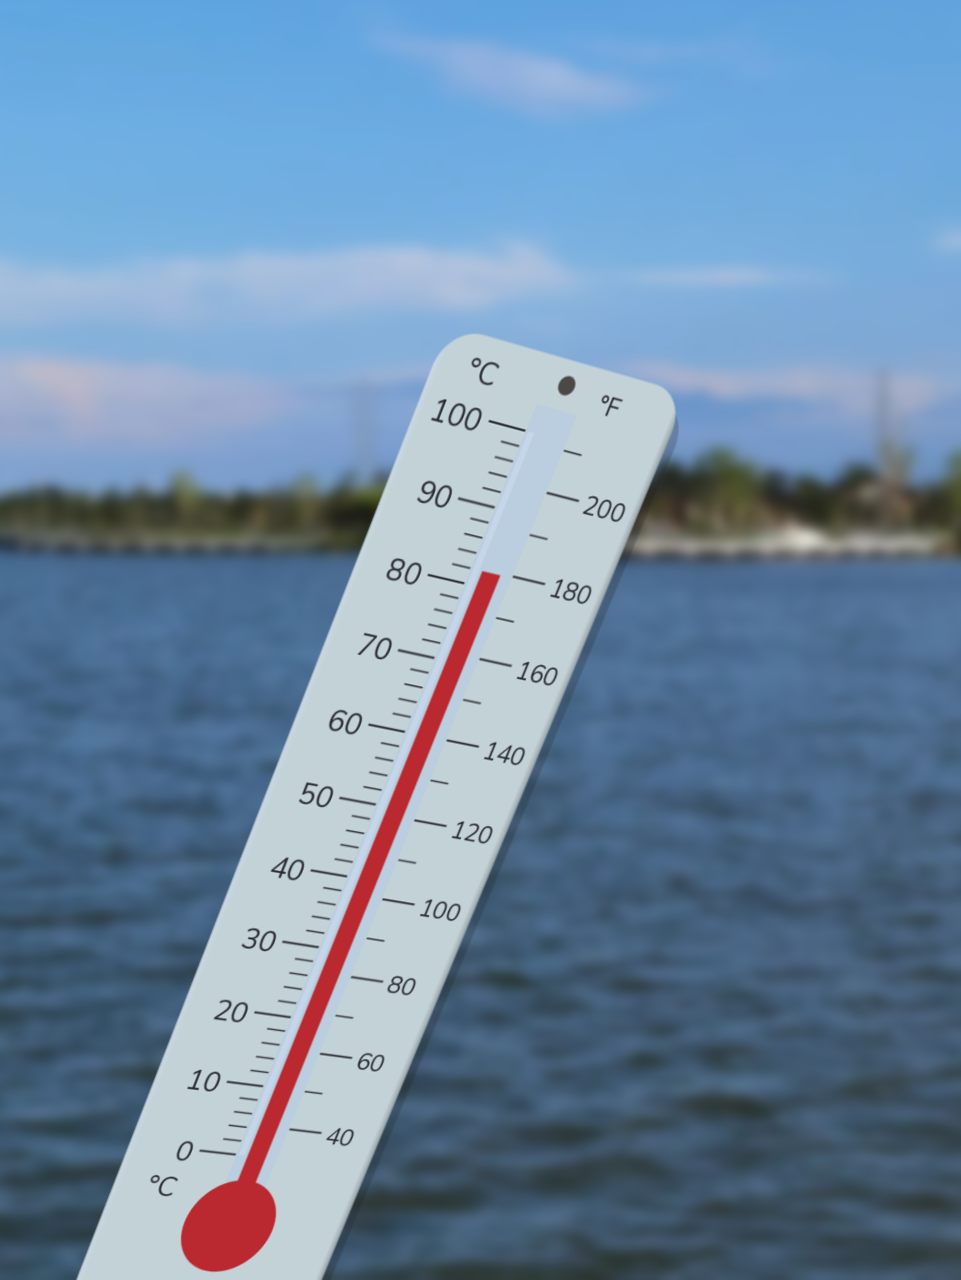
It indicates 82 °C
